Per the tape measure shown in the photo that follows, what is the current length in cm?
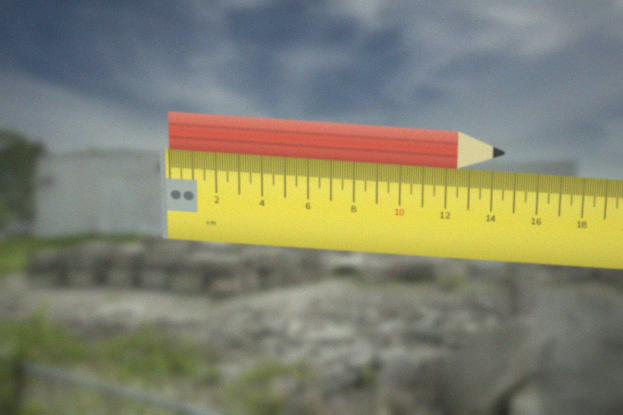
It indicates 14.5 cm
